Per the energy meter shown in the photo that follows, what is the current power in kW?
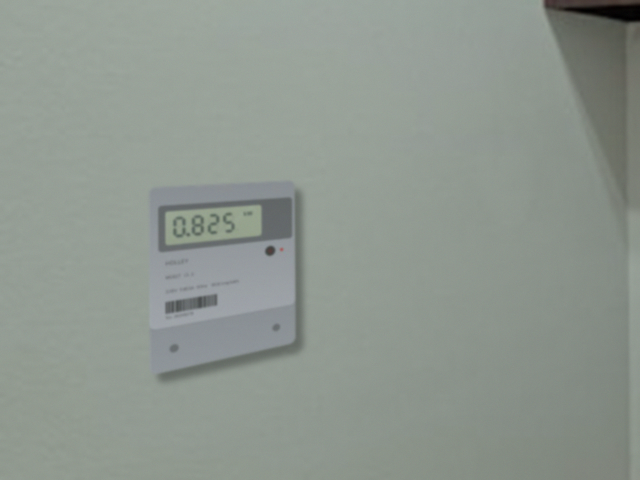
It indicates 0.825 kW
